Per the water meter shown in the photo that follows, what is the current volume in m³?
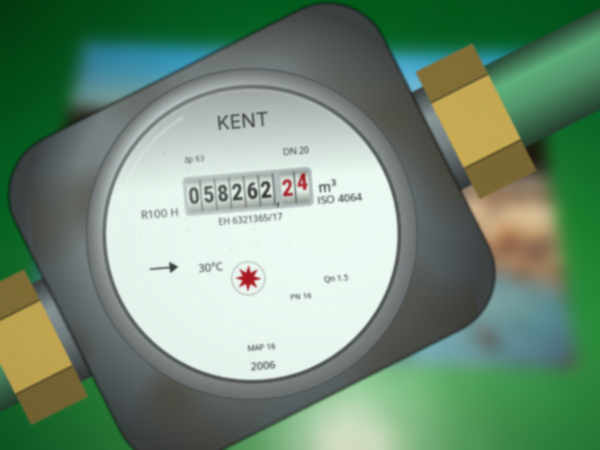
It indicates 58262.24 m³
